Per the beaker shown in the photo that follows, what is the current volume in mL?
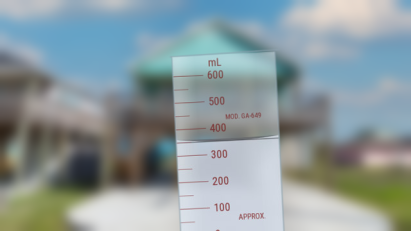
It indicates 350 mL
